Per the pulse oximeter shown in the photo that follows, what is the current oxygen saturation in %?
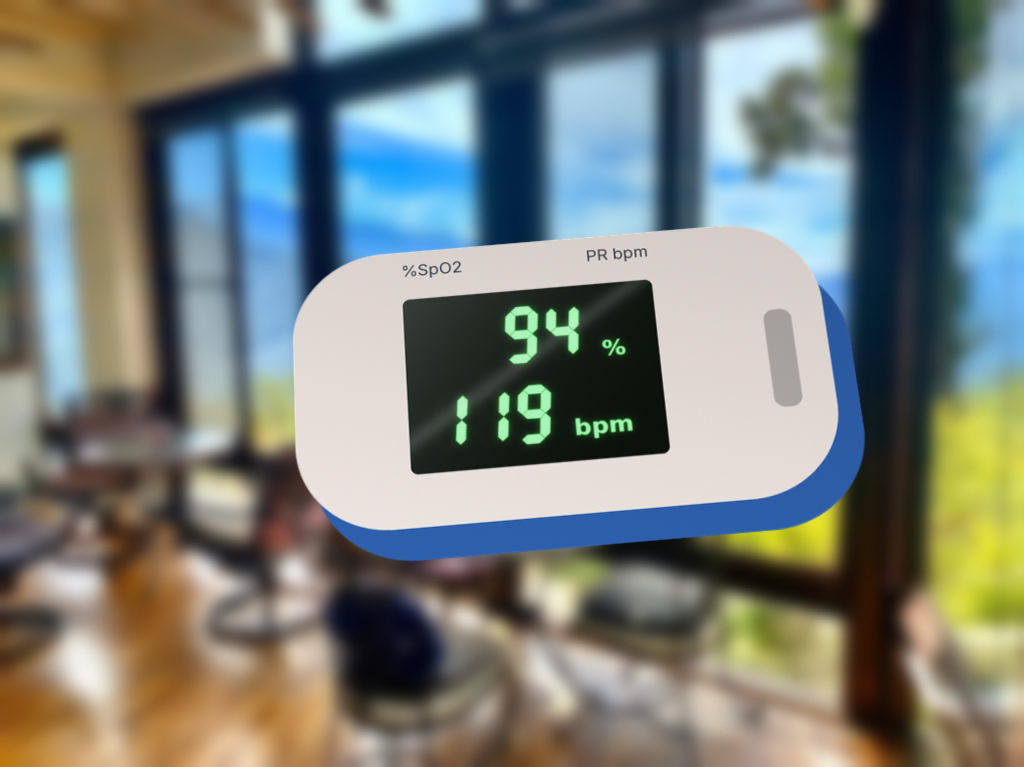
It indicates 94 %
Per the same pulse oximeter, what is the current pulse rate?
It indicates 119 bpm
